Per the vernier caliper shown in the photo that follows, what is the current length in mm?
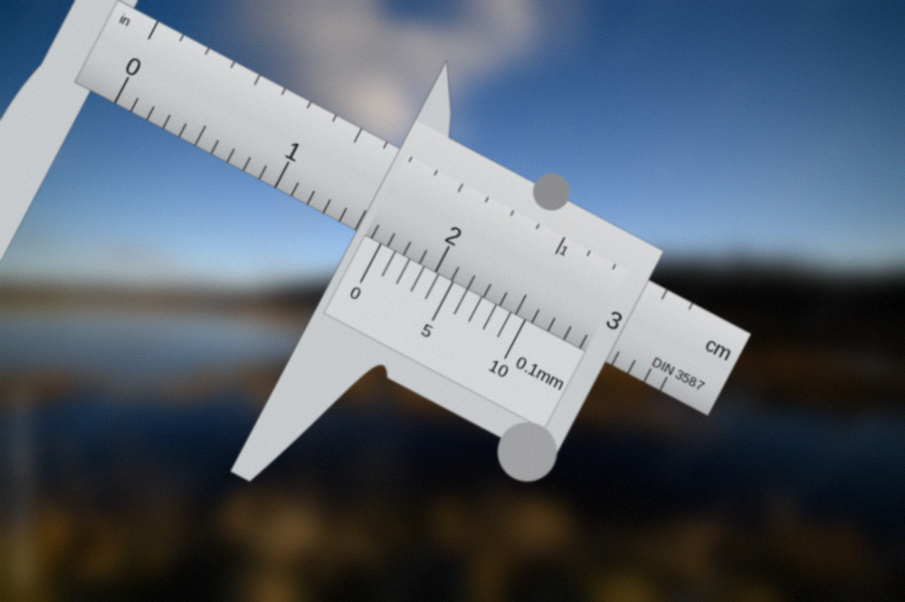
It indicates 16.6 mm
